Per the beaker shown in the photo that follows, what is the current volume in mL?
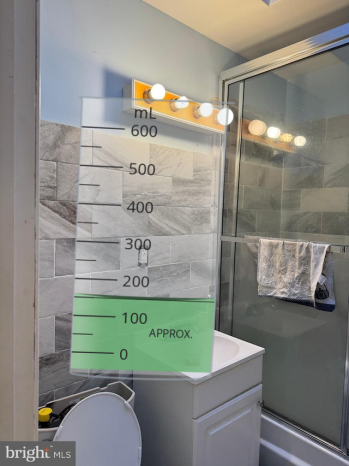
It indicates 150 mL
